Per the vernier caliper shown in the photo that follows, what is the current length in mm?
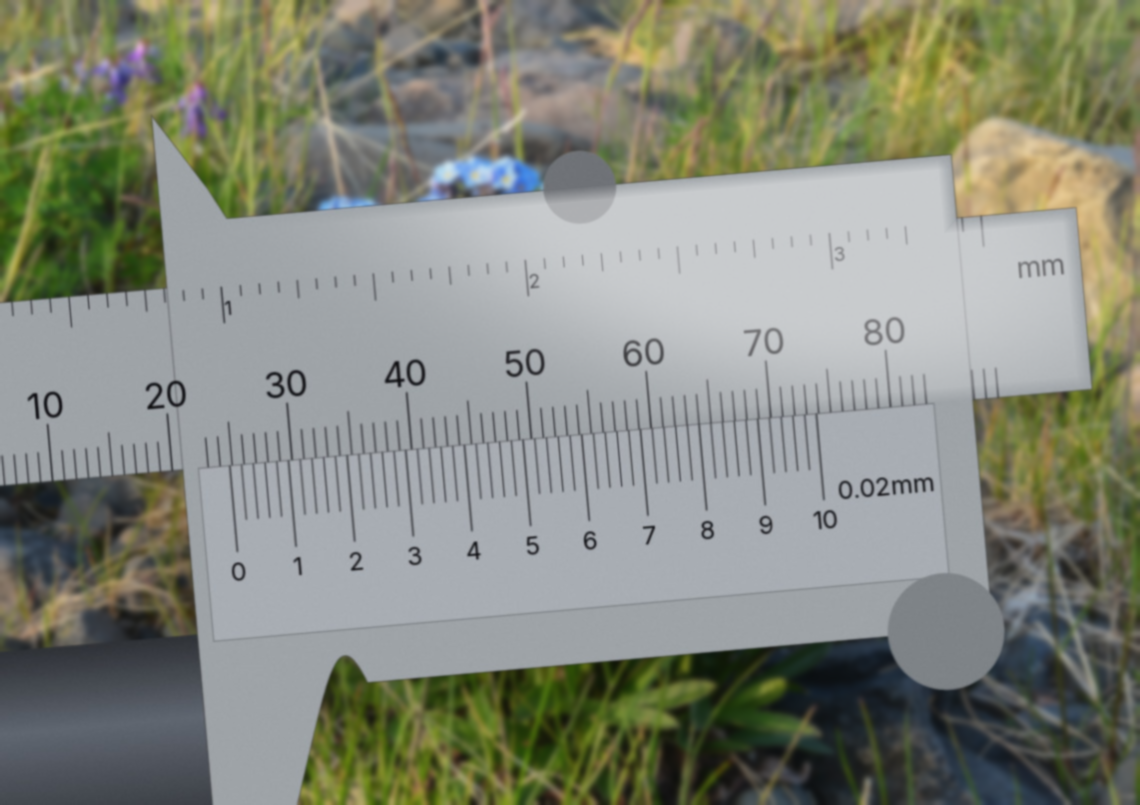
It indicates 24.8 mm
